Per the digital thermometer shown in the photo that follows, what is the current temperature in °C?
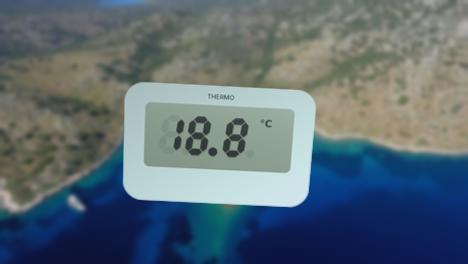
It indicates 18.8 °C
